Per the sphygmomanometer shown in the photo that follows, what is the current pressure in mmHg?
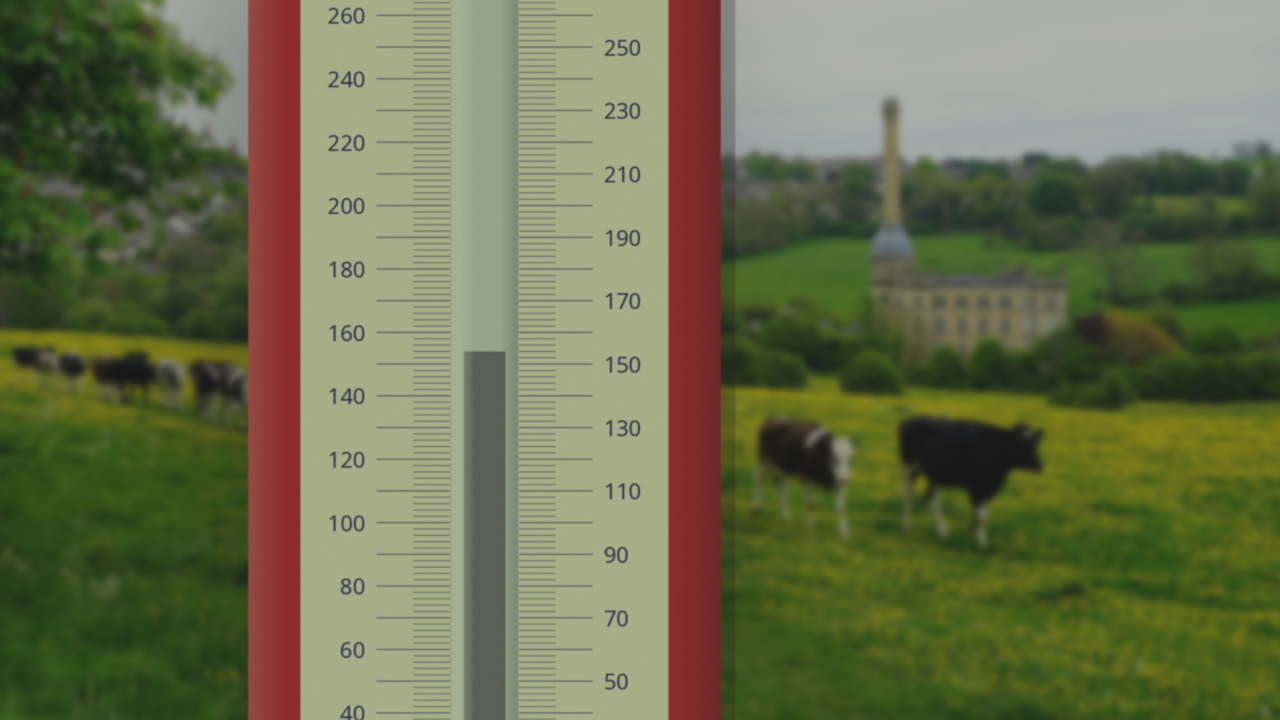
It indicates 154 mmHg
